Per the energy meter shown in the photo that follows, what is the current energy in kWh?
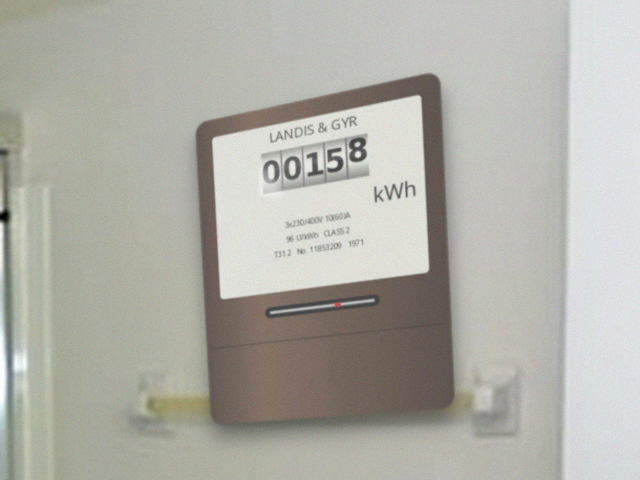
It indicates 158 kWh
